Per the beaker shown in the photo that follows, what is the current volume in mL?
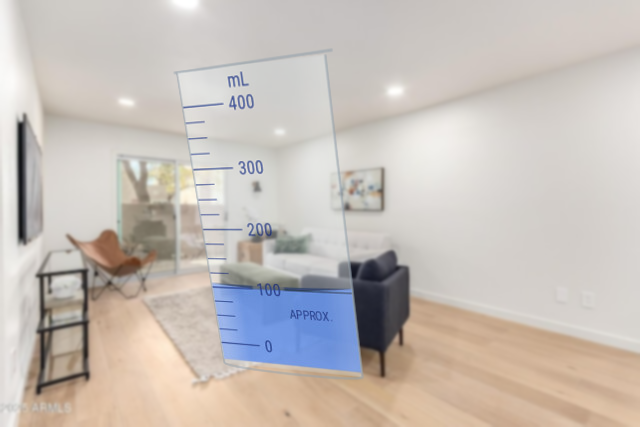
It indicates 100 mL
